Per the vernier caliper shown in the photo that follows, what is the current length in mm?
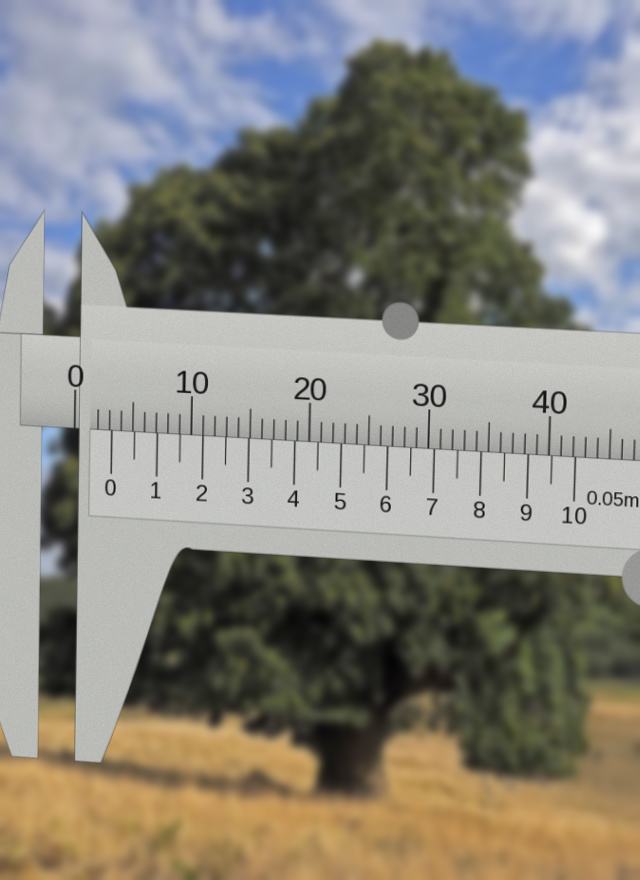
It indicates 3.2 mm
